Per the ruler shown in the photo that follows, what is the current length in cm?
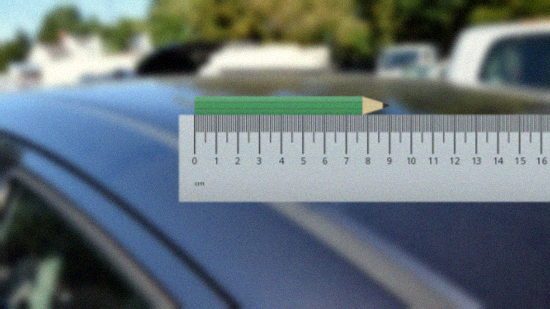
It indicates 9 cm
